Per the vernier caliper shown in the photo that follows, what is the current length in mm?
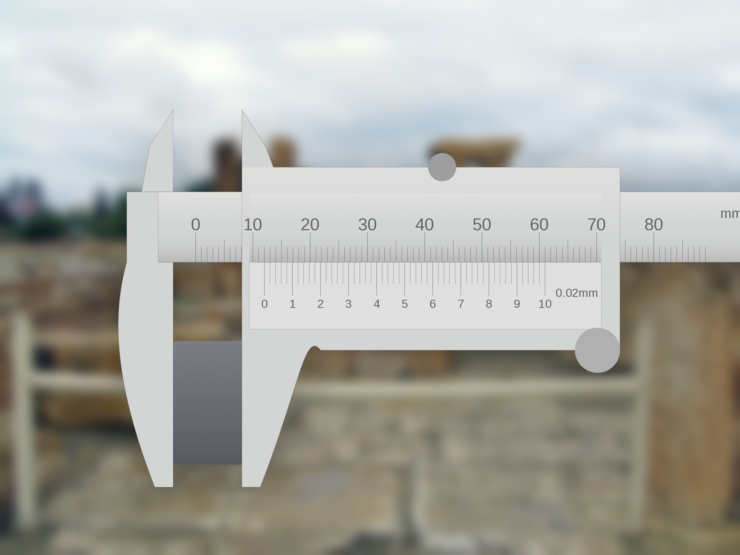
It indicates 12.0 mm
